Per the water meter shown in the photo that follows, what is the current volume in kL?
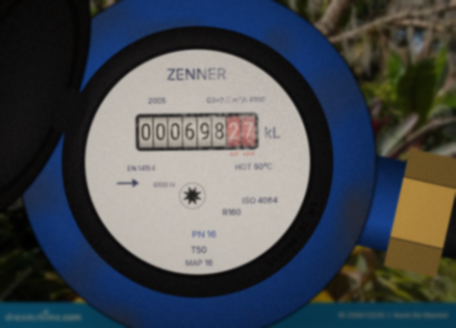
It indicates 698.27 kL
